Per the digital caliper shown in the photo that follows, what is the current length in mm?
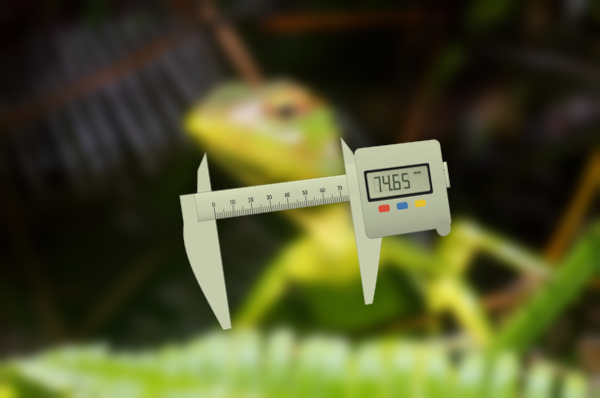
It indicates 74.65 mm
